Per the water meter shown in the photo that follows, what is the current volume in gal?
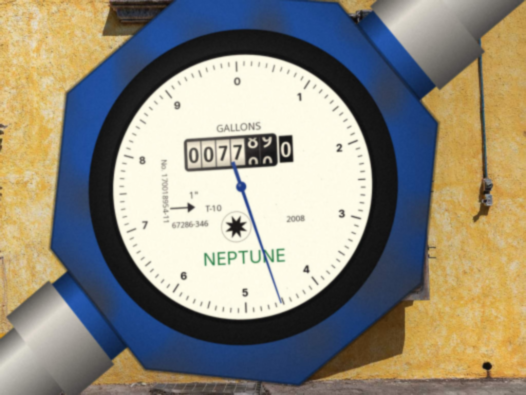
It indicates 77894.5 gal
